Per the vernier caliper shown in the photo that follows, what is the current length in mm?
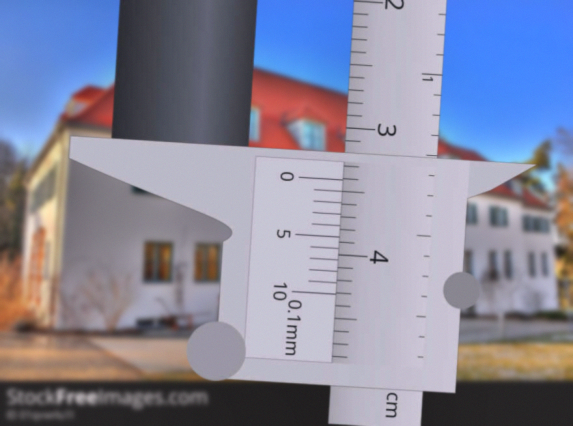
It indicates 34.1 mm
